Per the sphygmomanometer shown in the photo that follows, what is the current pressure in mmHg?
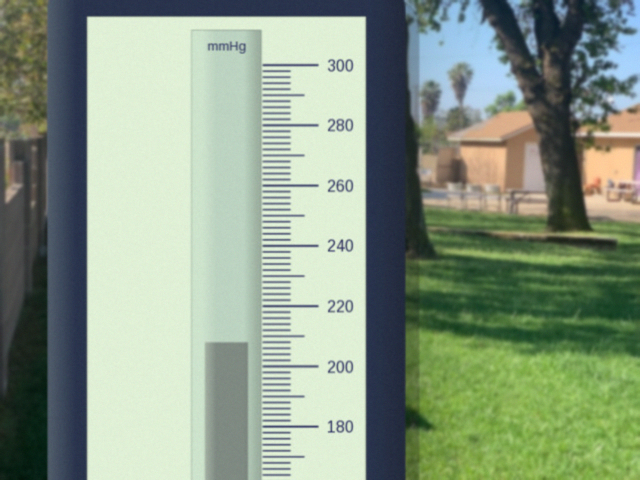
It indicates 208 mmHg
